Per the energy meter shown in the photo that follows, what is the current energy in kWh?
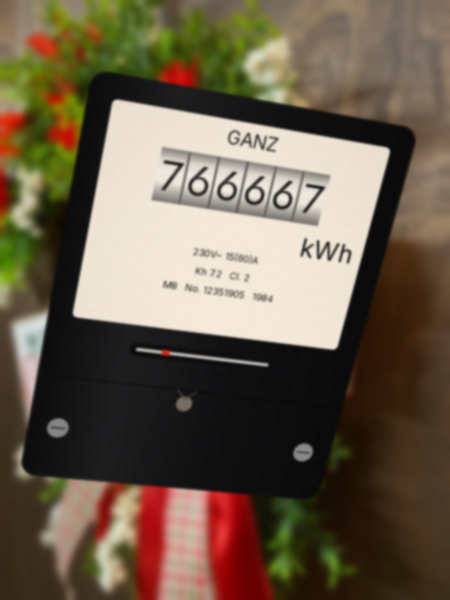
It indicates 766667 kWh
